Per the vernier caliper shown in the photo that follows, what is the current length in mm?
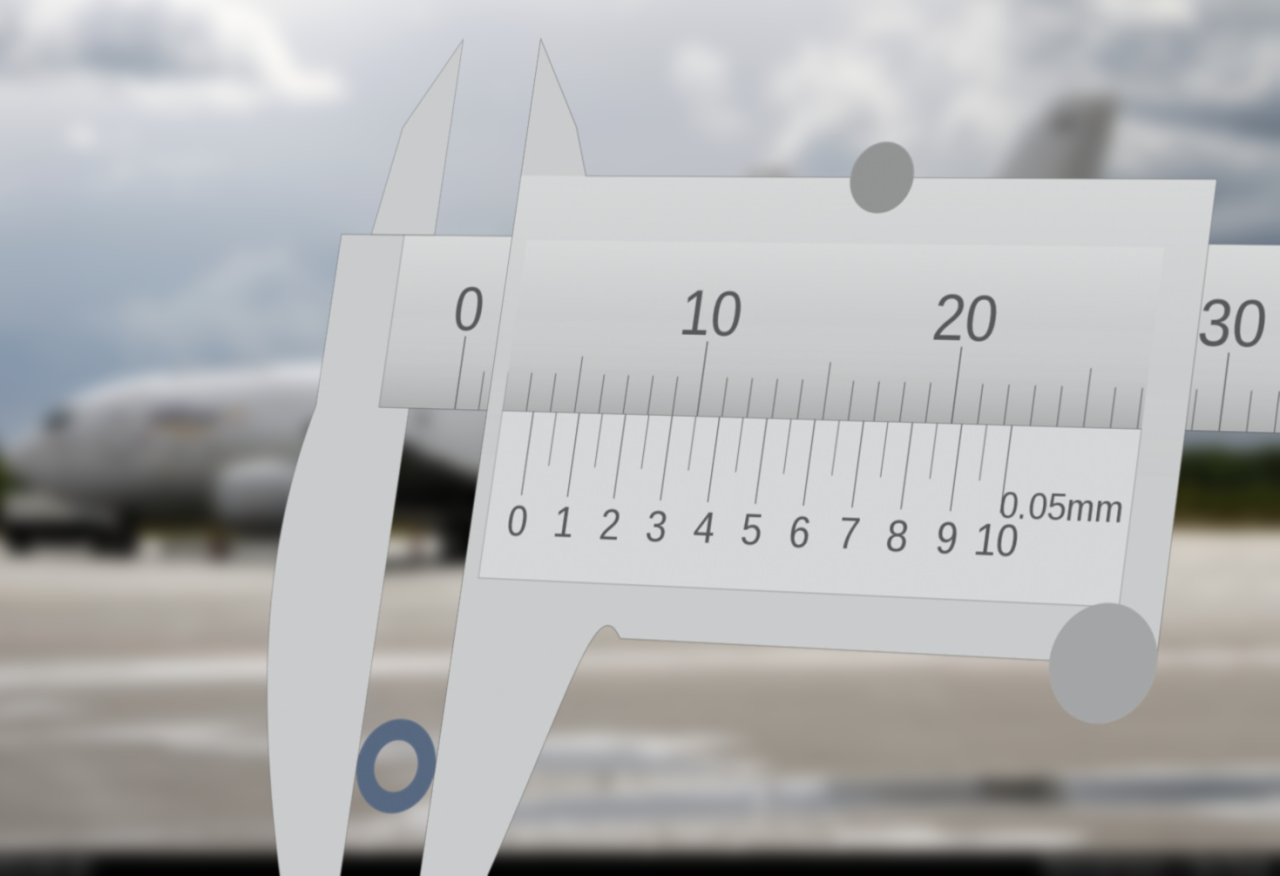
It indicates 3.3 mm
